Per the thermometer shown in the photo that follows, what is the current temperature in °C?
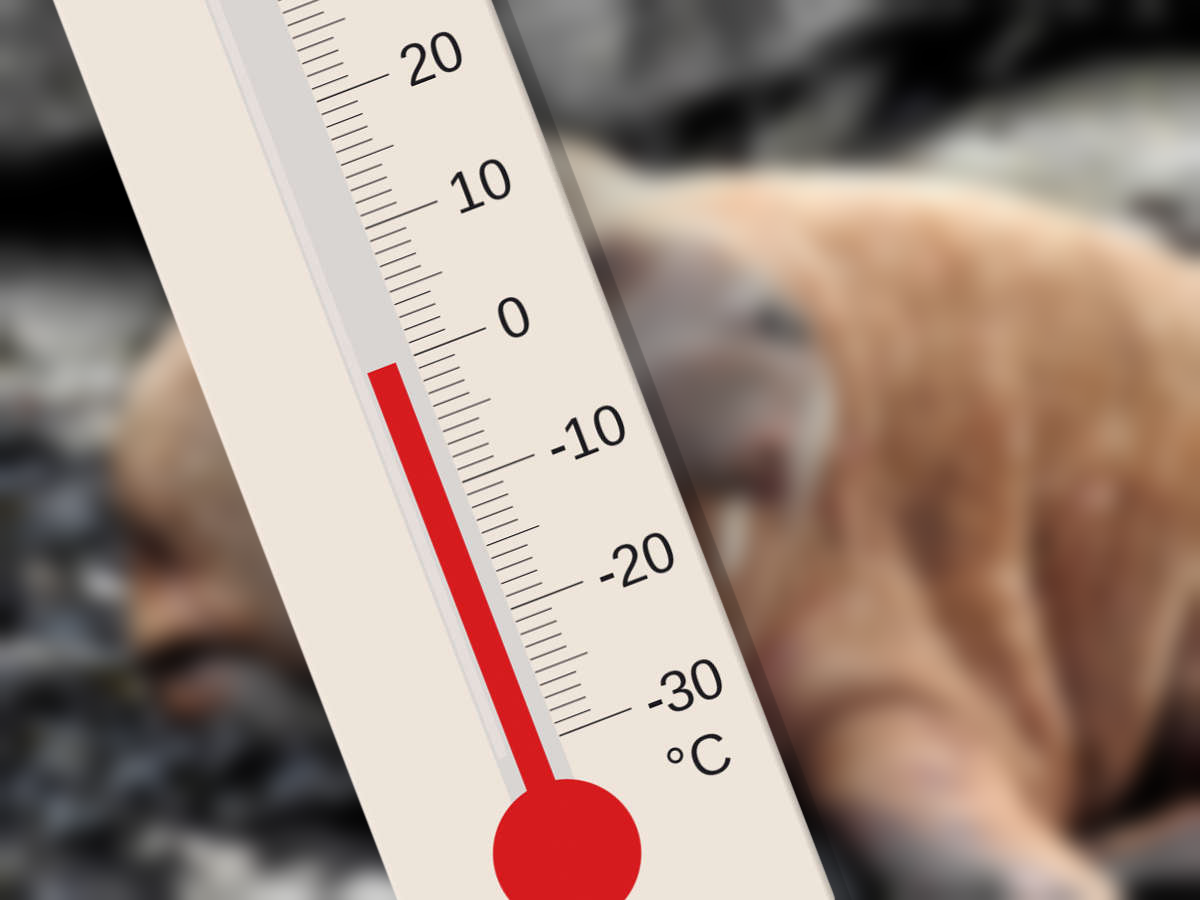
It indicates 0 °C
